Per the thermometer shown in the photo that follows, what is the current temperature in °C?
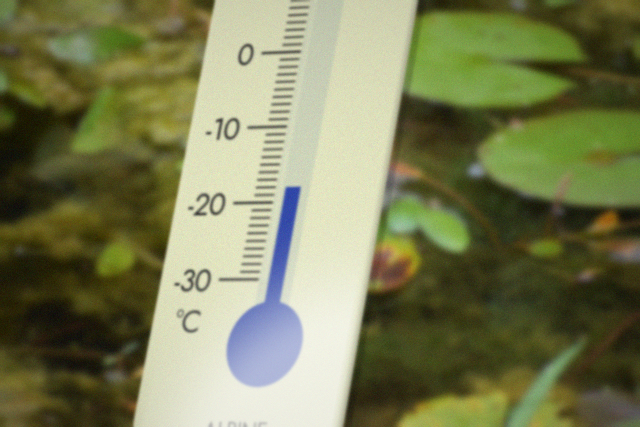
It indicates -18 °C
